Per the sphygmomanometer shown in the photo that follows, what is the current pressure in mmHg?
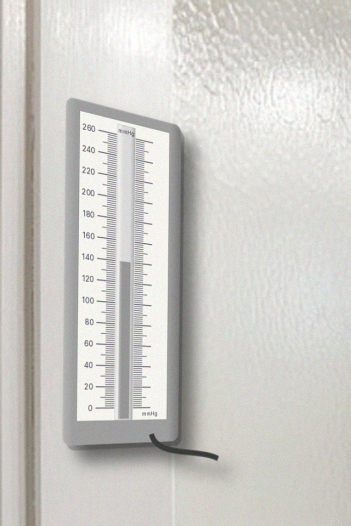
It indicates 140 mmHg
